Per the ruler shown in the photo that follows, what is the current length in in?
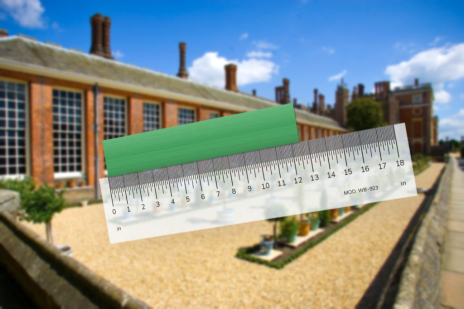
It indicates 12.5 in
